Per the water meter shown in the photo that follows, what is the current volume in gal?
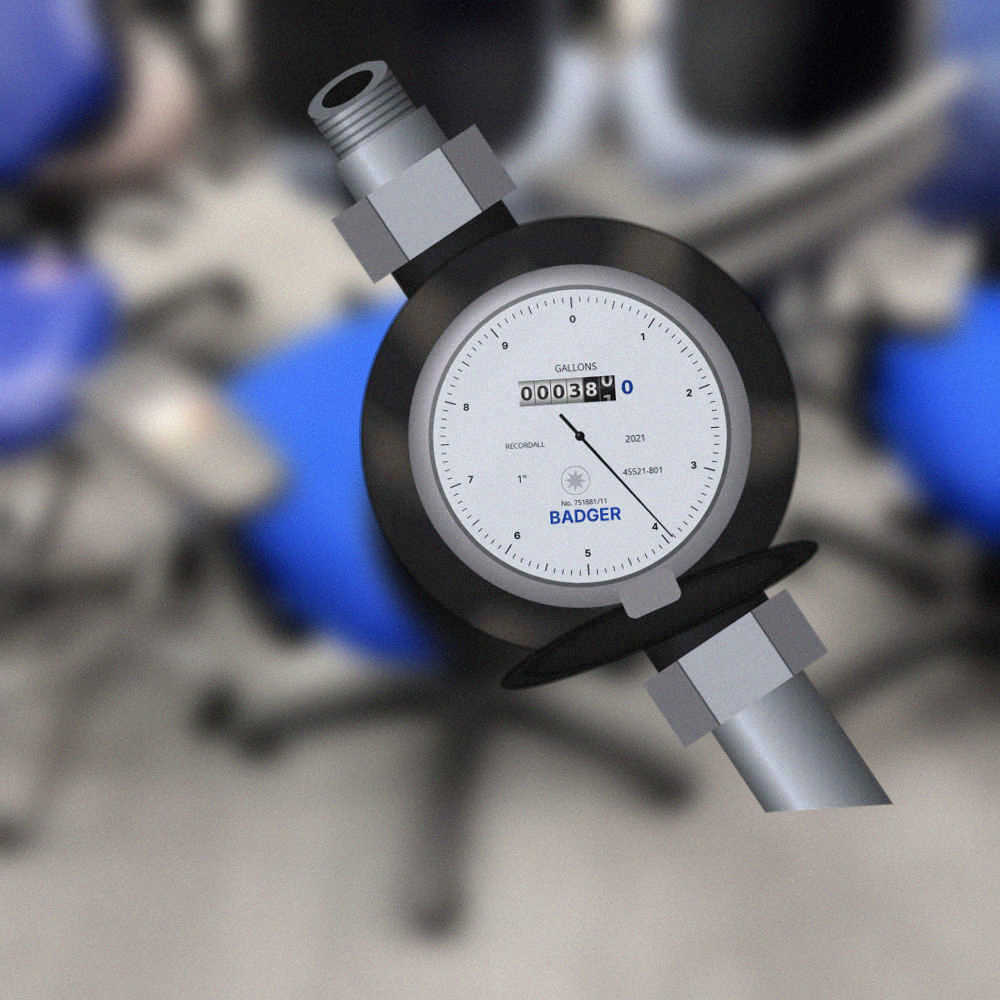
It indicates 3803.9 gal
